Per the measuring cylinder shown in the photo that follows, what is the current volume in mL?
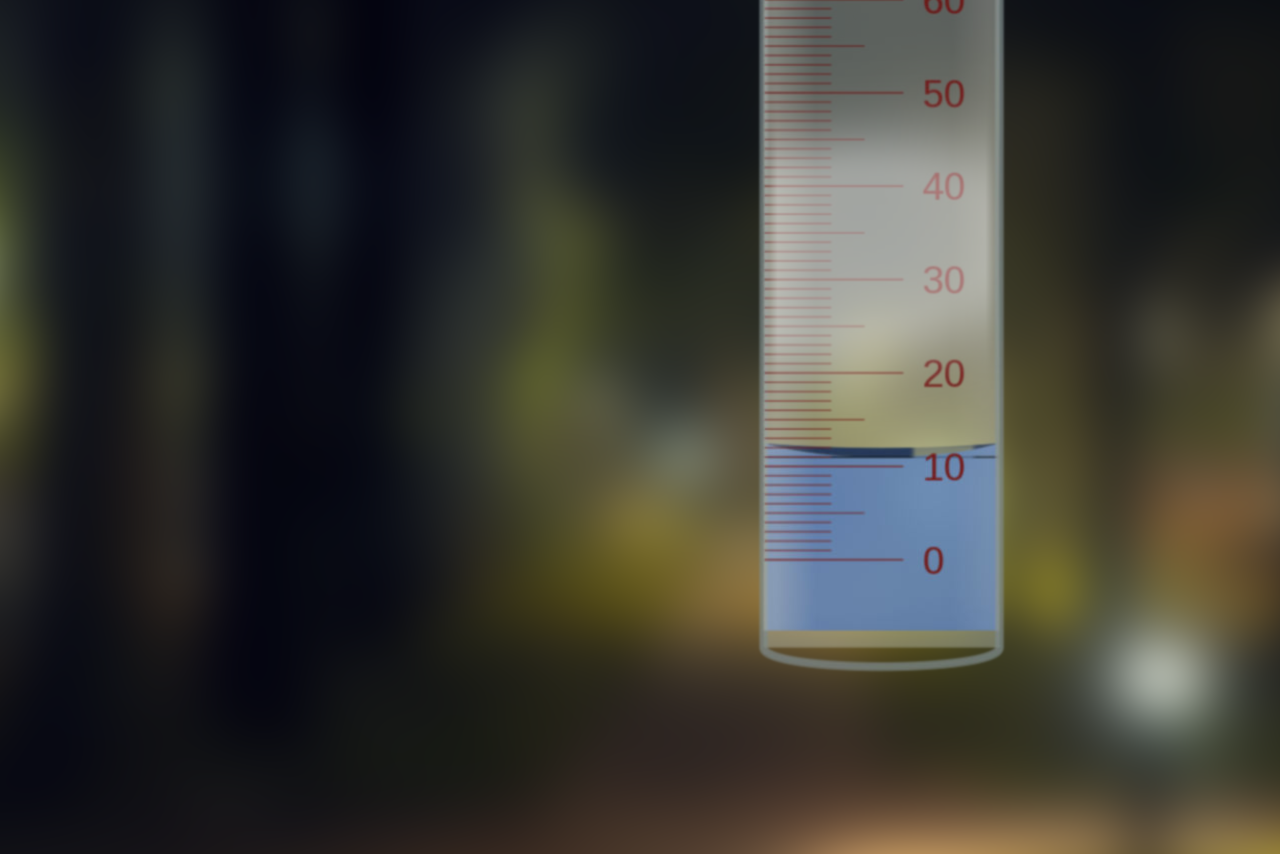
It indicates 11 mL
